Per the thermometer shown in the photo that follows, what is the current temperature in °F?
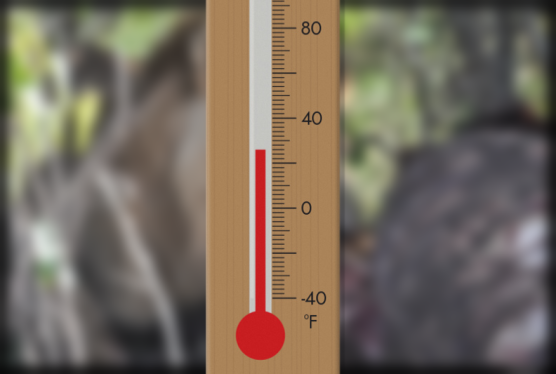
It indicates 26 °F
